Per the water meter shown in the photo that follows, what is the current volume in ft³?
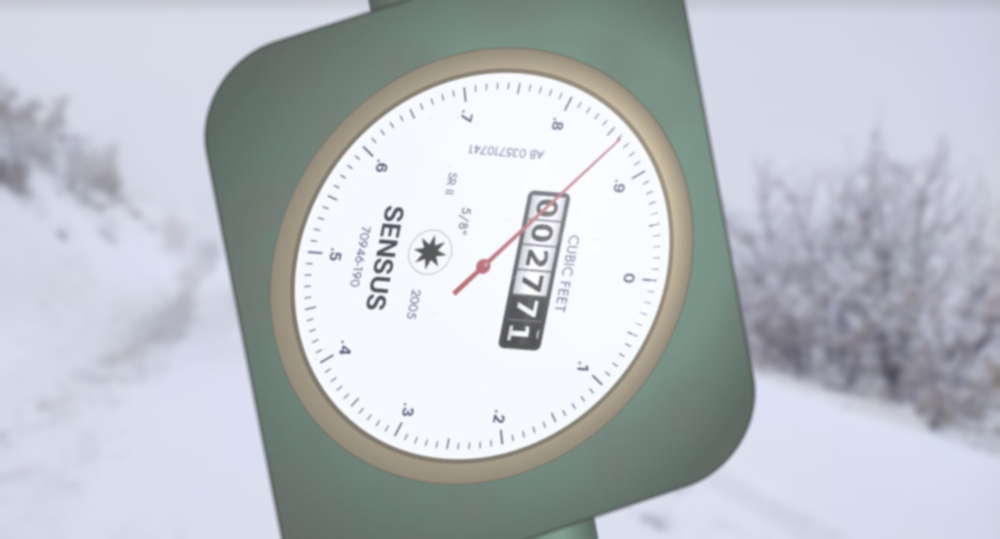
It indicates 2770.86 ft³
